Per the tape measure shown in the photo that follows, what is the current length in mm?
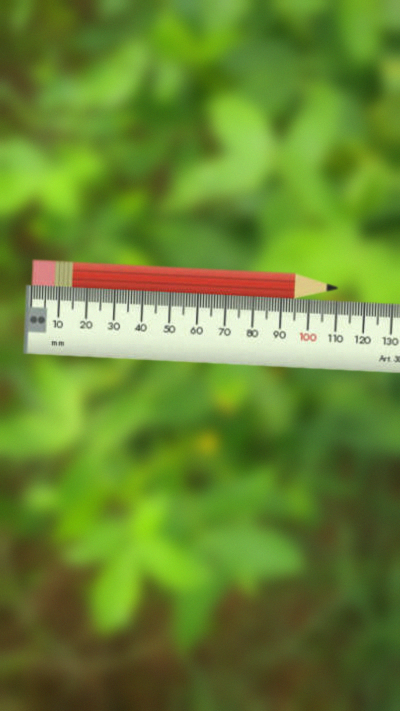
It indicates 110 mm
